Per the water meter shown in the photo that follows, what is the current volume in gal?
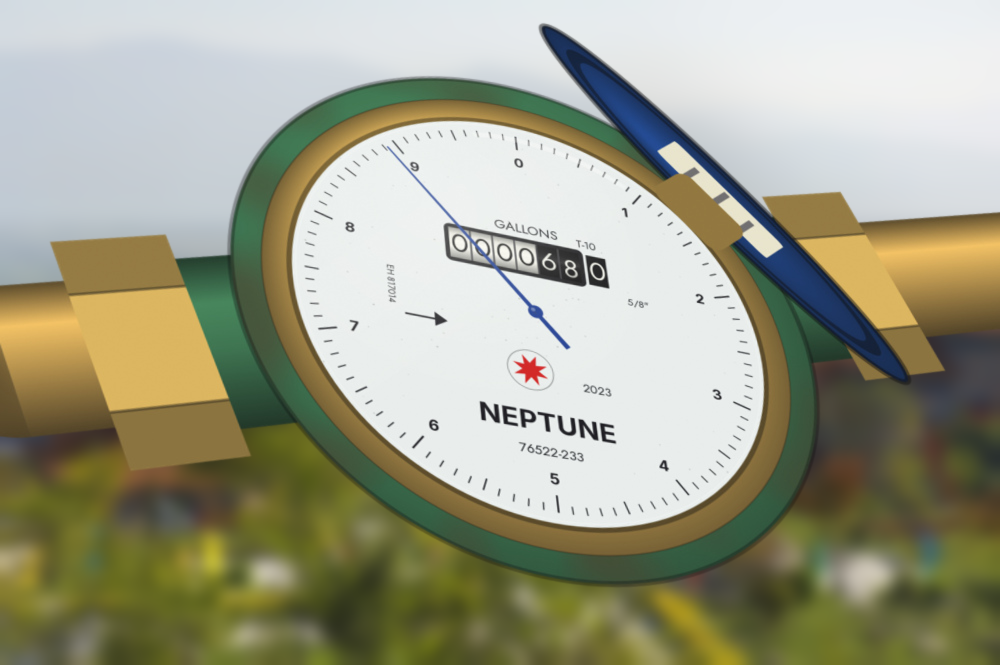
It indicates 678.9 gal
